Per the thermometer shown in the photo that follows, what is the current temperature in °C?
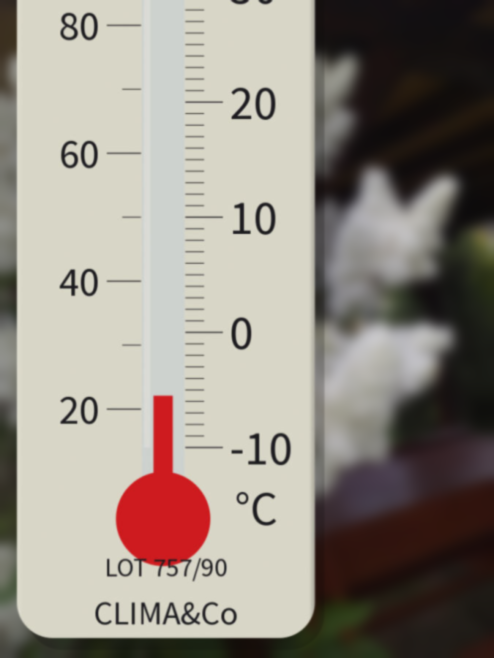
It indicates -5.5 °C
